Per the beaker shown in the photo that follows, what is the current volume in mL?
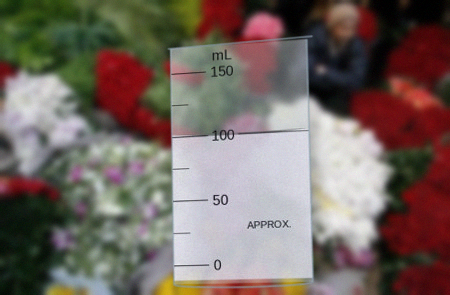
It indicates 100 mL
